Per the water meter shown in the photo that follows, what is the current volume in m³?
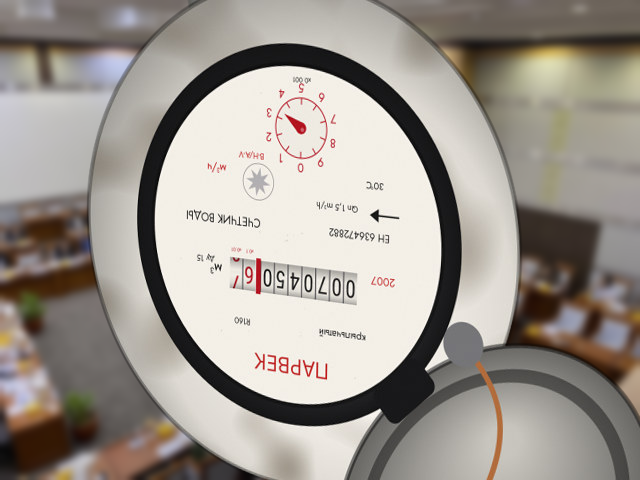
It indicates 70450.673 m³
